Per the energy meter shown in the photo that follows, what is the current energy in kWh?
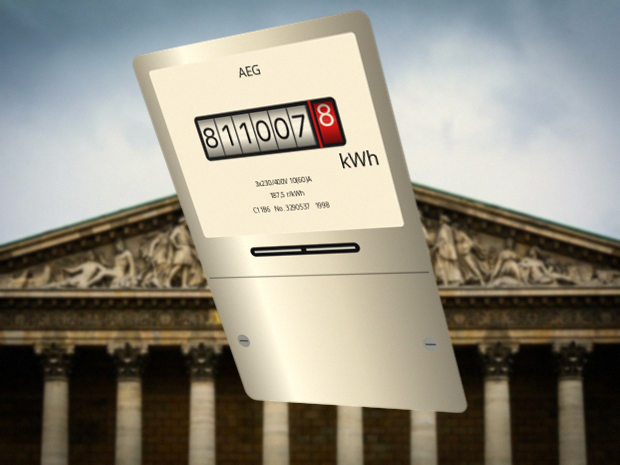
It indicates 811007.8 kWh
